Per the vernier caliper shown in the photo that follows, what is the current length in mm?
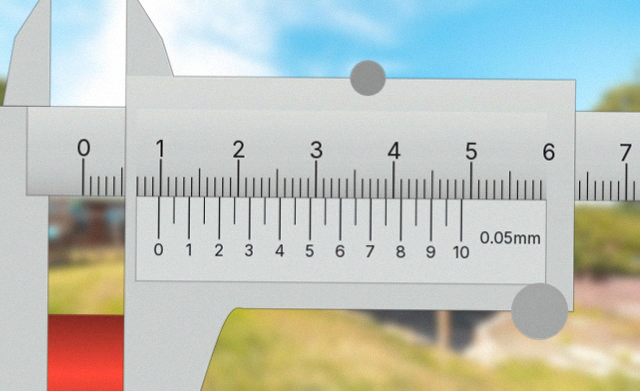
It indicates 9.8 mm
